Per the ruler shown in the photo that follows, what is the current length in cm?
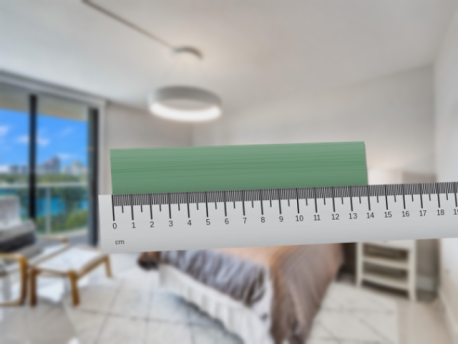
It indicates 14 cm
